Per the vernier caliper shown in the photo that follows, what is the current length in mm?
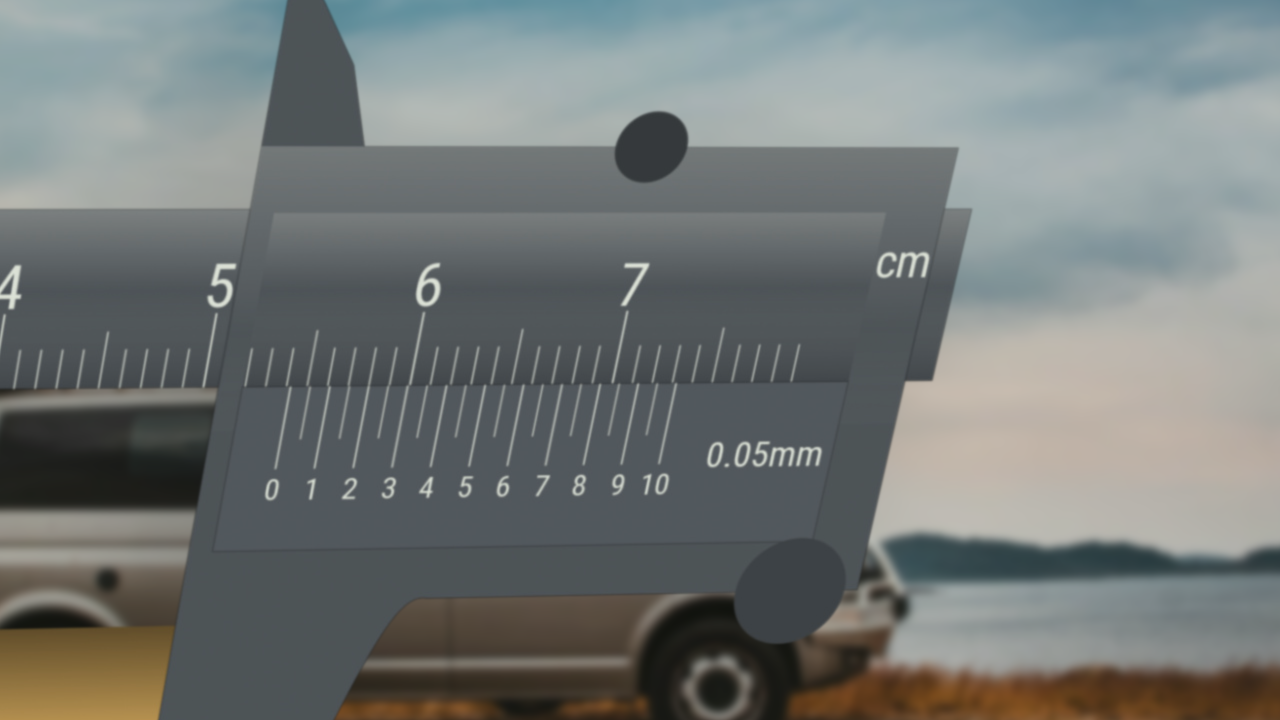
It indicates 54.2 mm
